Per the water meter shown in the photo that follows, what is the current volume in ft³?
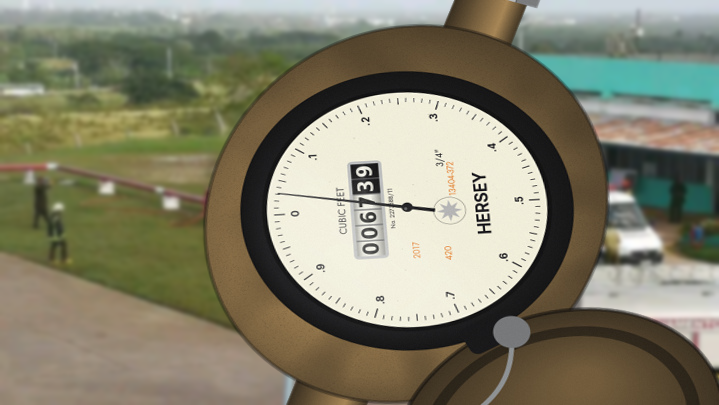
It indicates 6739.03 ft³
